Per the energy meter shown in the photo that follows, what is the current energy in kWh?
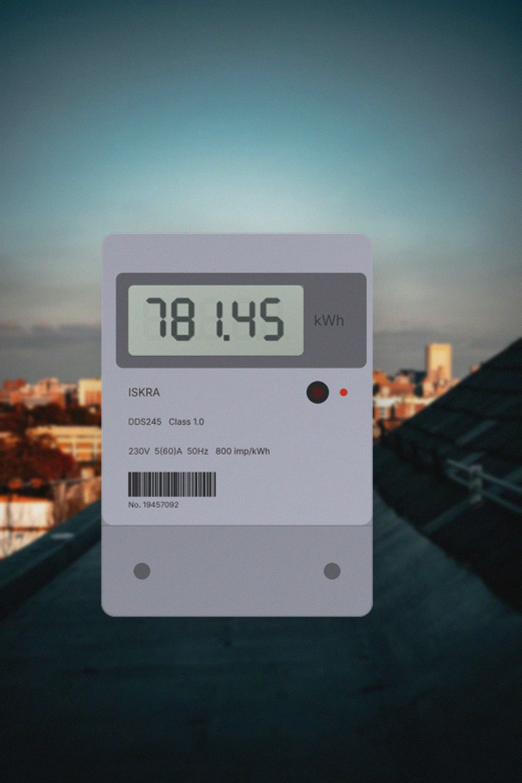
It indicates 781.45 kWh
